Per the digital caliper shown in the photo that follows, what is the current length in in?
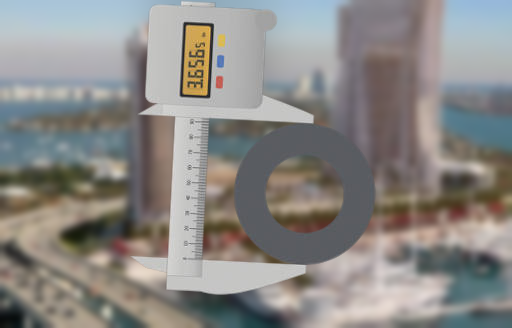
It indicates 3.6565 in
